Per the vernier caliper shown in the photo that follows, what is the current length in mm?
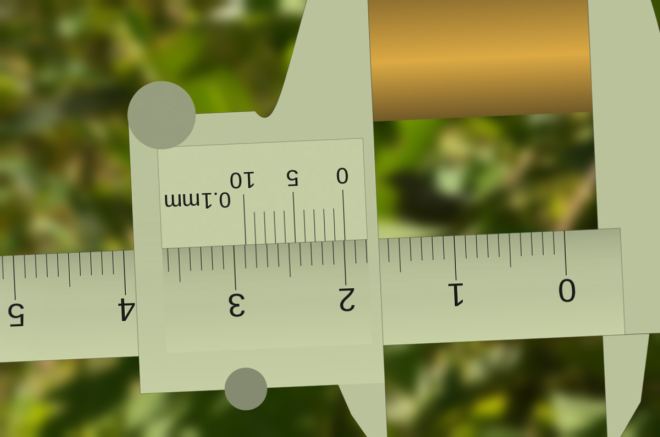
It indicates 19.9 mm
